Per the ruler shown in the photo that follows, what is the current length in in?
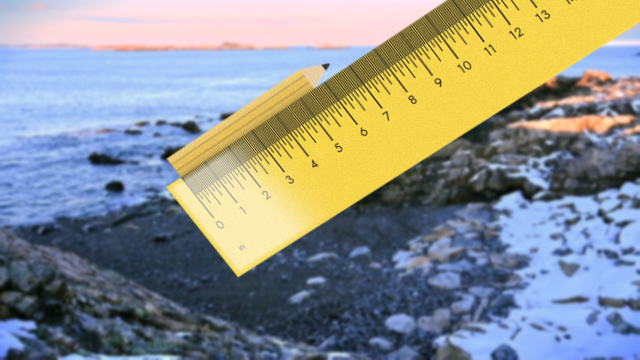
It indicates 6.5 in
